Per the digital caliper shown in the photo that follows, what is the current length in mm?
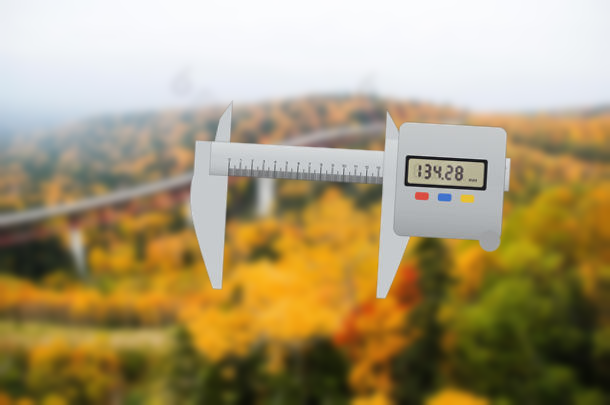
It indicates 134.28 mm
